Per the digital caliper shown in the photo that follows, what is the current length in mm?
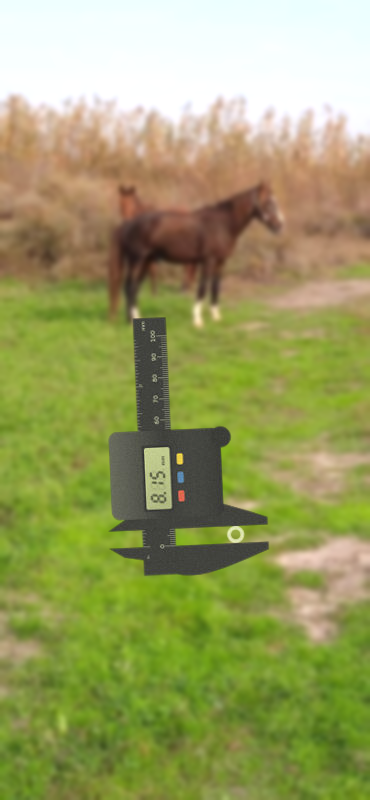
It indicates 8.15 mm
